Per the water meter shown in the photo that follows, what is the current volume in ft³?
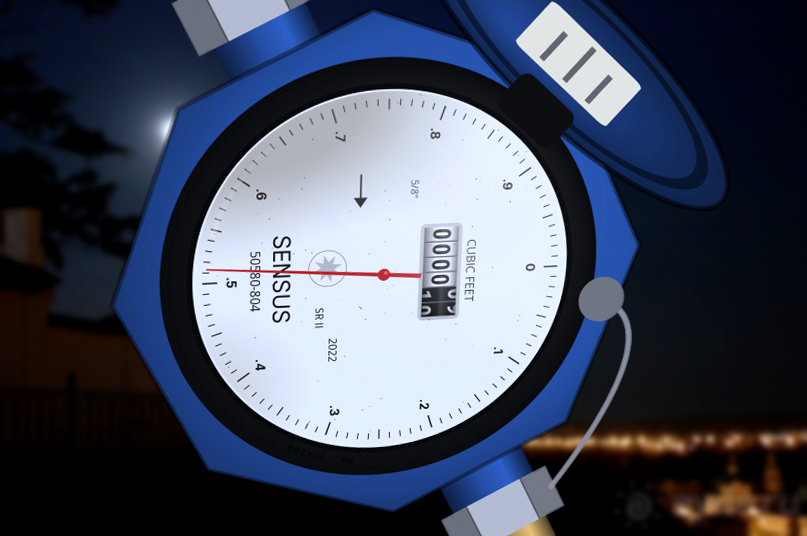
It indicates 9.51 ft³
